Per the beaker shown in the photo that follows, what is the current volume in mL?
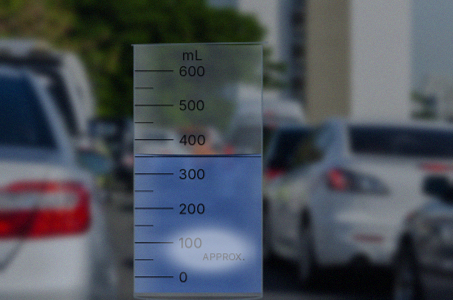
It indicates 350 mL
